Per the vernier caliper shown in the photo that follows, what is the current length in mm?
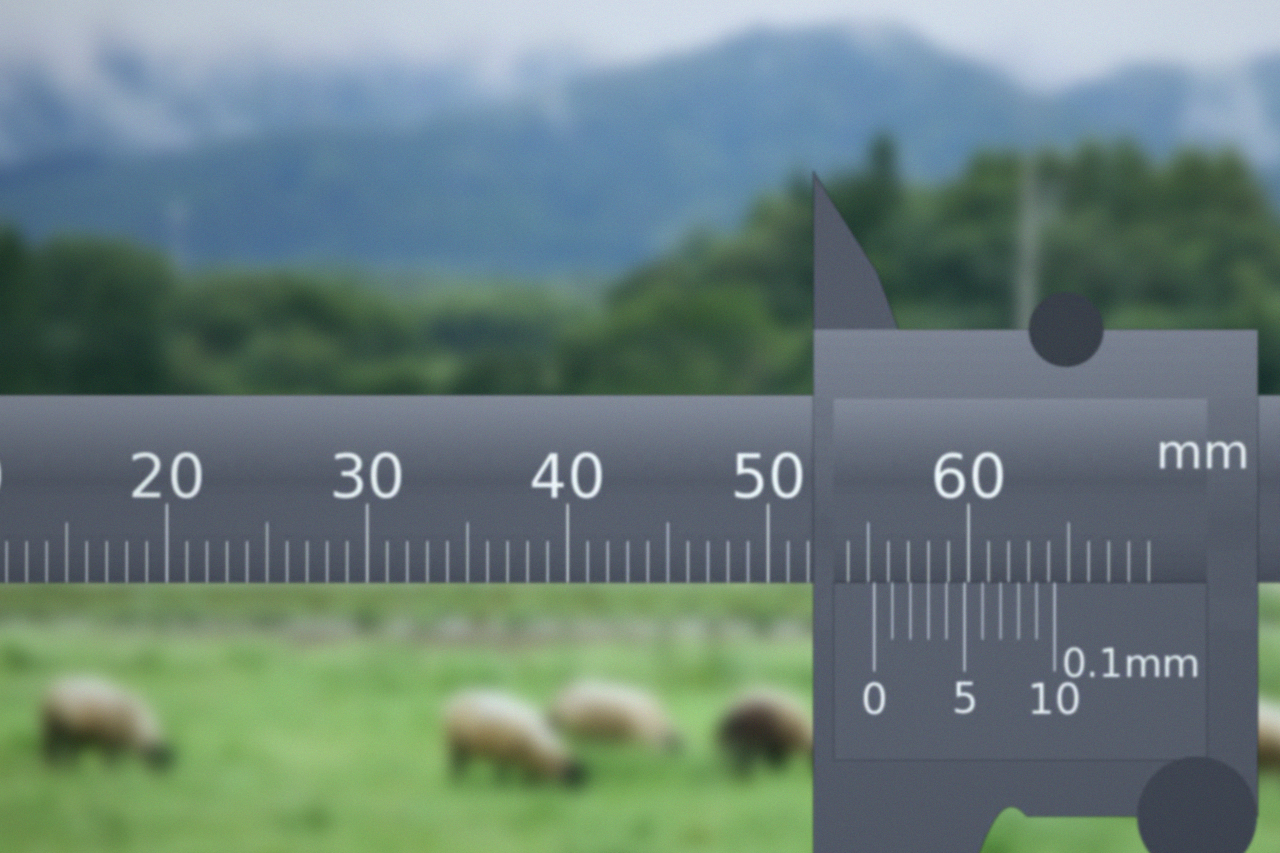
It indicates 55.3 mm
